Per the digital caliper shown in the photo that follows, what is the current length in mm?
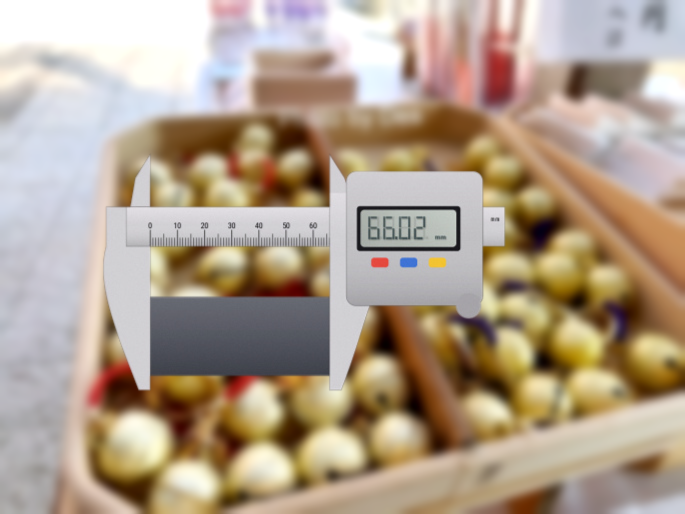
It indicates 66.02 mm
